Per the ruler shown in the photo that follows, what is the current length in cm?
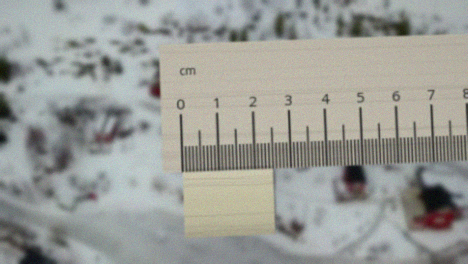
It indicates 2.5 cm
